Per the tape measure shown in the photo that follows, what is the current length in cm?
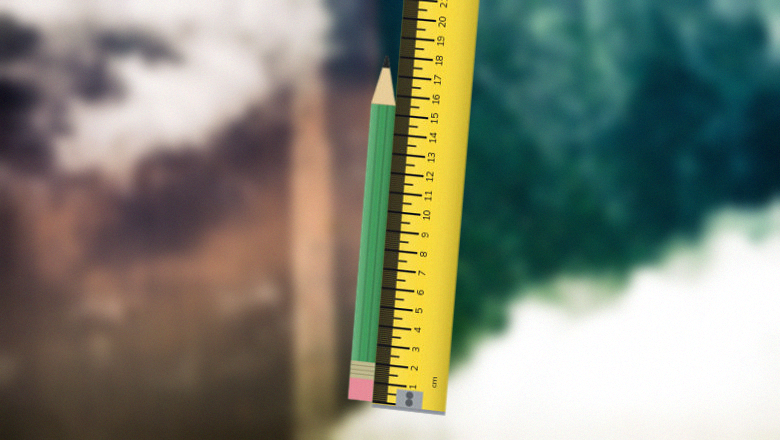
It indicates 18 cm
